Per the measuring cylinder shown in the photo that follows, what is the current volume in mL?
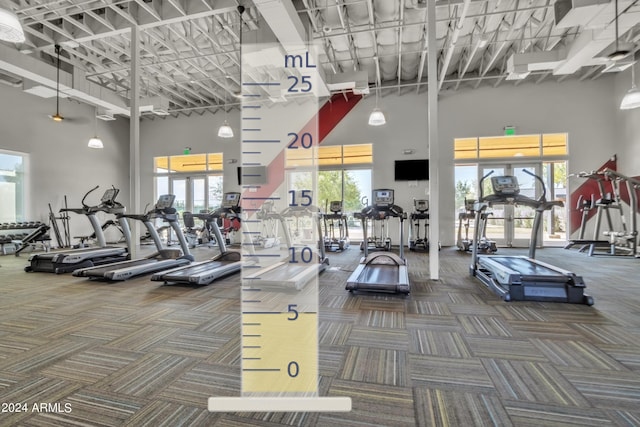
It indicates 5 mL
